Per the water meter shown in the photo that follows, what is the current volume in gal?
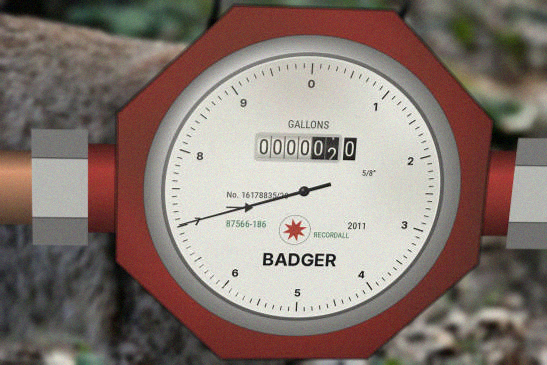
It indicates 17.0 gal
